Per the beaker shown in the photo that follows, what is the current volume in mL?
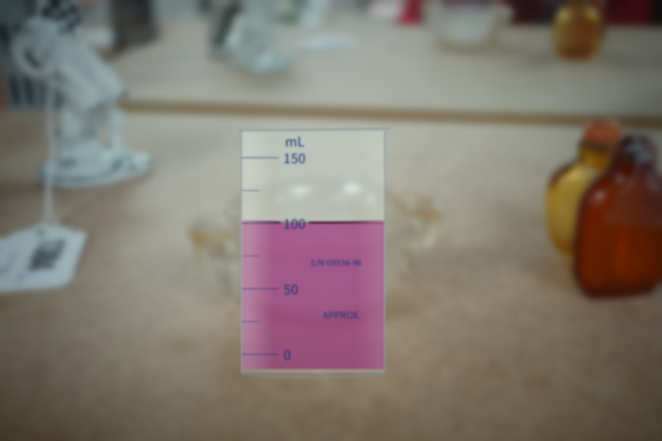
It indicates 100 mL
